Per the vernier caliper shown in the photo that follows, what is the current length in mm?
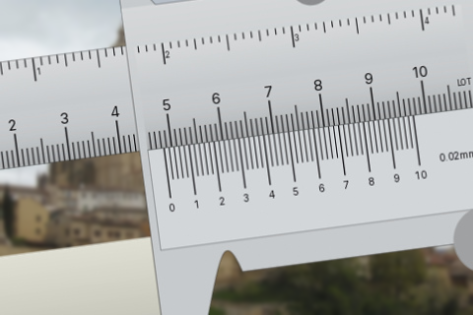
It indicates 48.5 mm
